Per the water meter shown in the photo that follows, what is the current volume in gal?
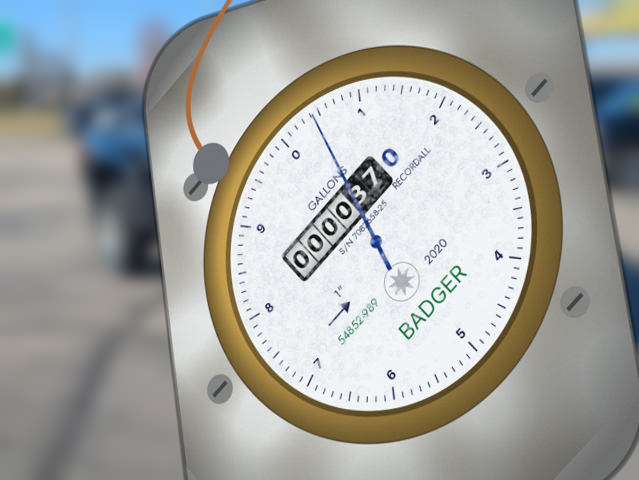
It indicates 370.4 gal
